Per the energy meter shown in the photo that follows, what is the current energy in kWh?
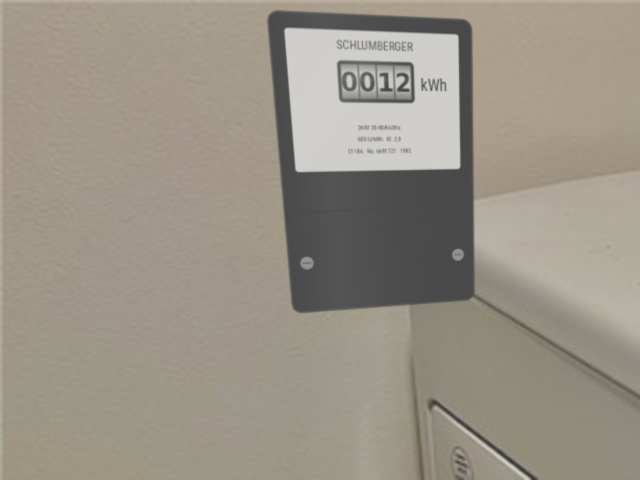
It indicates 12 kWh
